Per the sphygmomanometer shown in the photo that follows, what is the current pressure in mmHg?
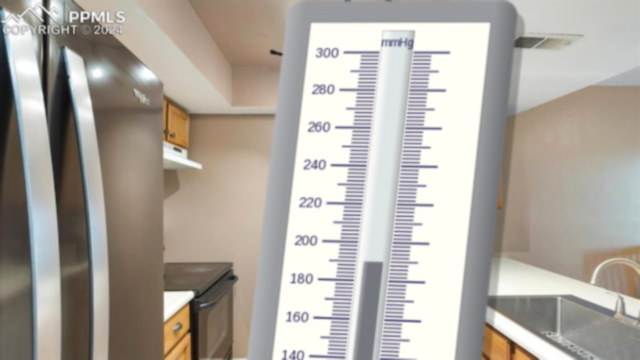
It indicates 190 mmHg
